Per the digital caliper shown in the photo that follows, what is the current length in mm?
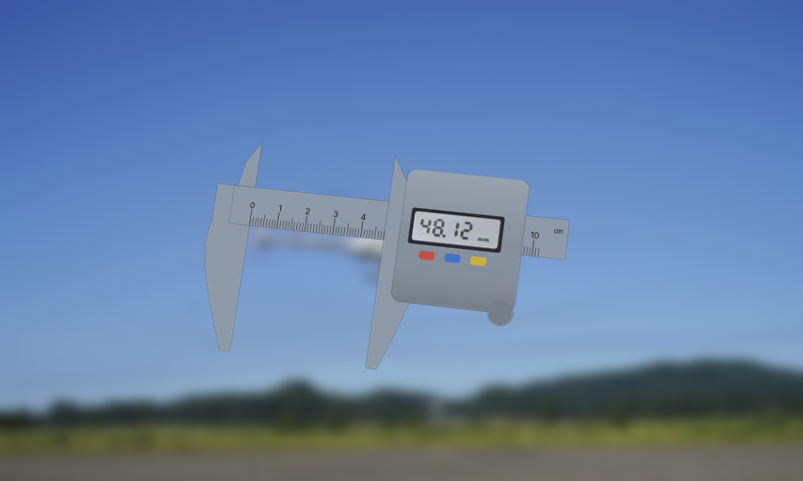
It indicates 48.12 mm
